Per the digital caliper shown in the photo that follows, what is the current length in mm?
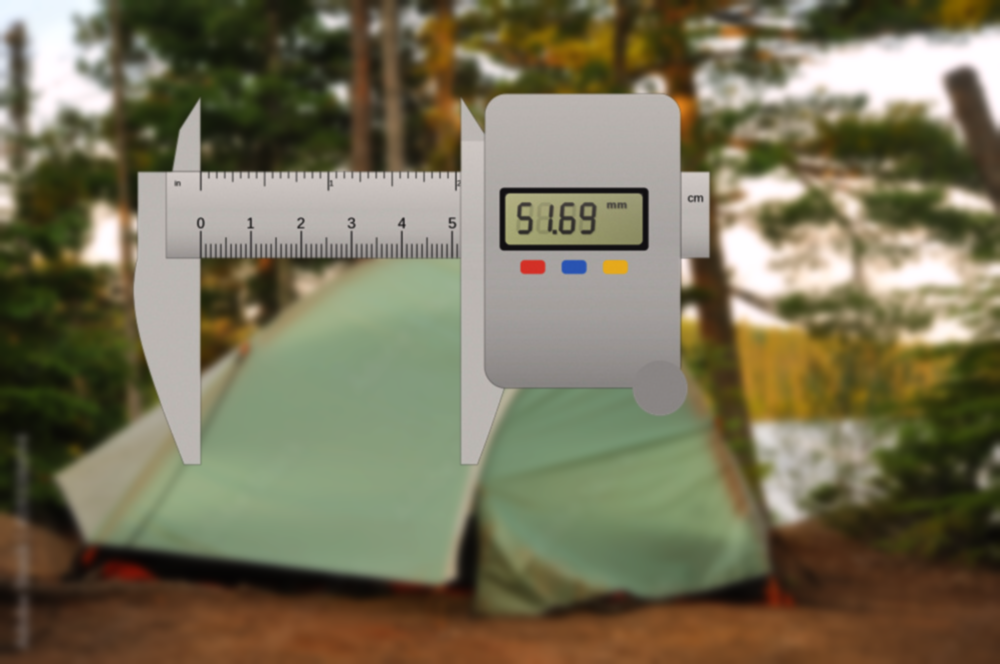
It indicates 51.69 mm
